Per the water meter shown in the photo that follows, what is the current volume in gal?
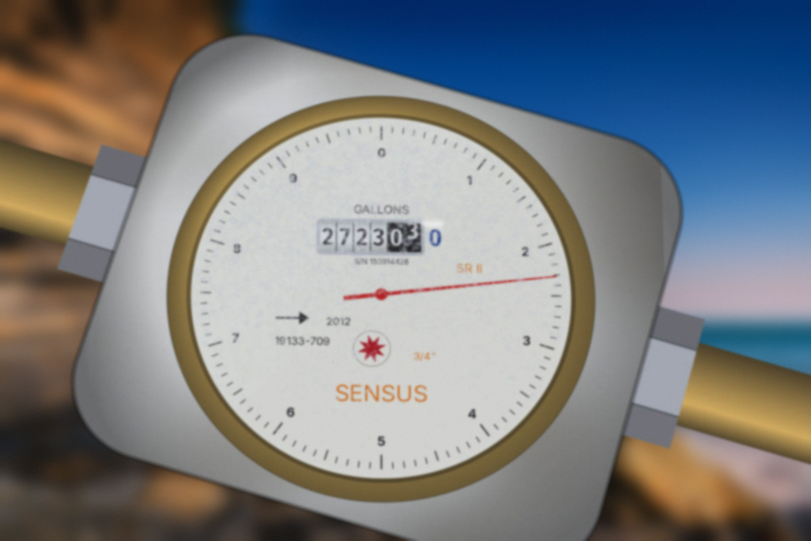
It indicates 2723032.3 gal
